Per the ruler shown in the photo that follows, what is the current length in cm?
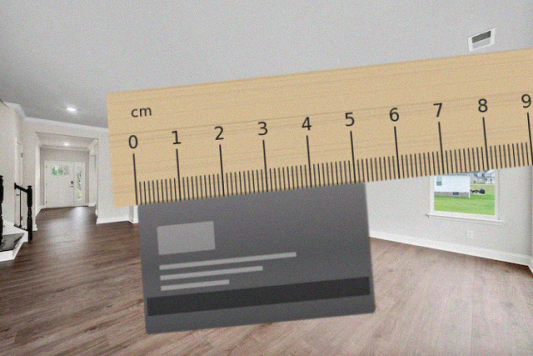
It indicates 5.2 cm
